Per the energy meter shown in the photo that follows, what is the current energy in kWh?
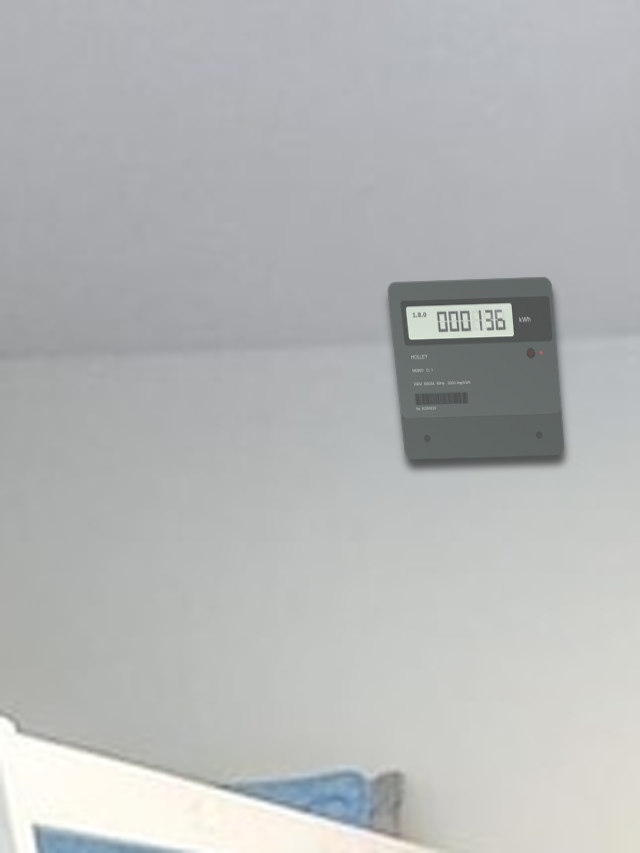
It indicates 136 kWh
